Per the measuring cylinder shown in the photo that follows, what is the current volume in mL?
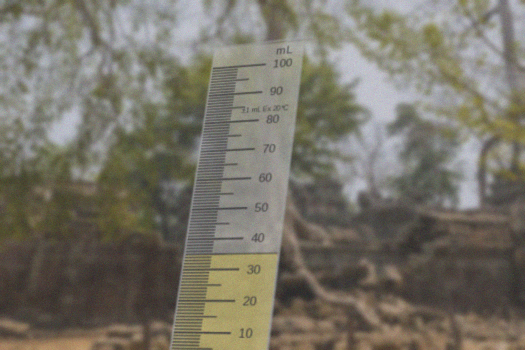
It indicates 35 mL
